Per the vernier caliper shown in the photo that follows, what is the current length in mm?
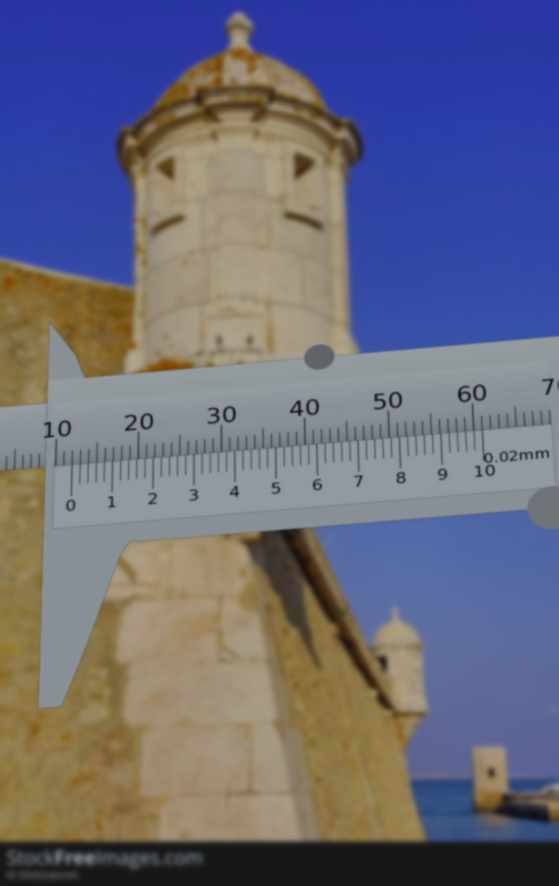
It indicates 12.0 mm
